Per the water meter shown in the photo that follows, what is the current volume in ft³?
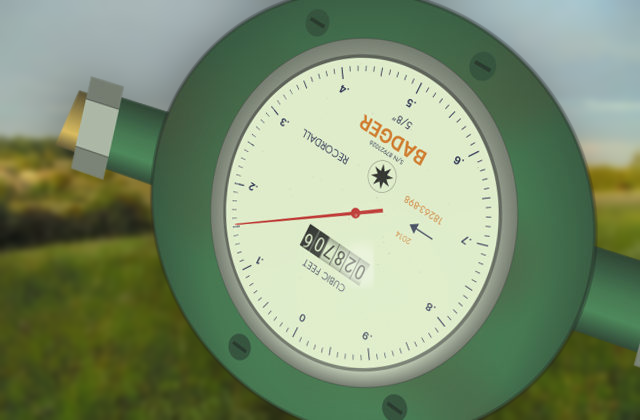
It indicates 28706.15 ft³
